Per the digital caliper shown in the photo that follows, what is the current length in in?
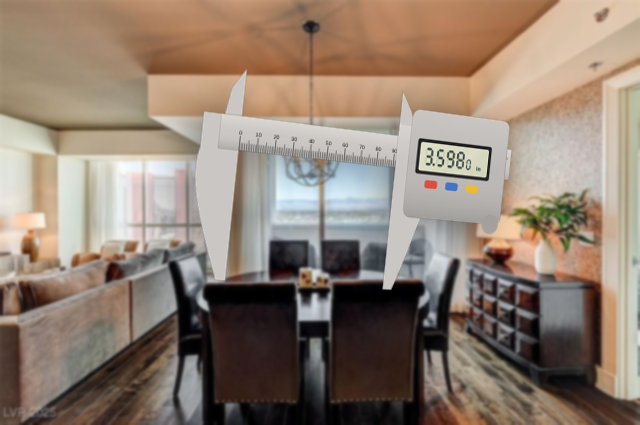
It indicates 3.5980 in
